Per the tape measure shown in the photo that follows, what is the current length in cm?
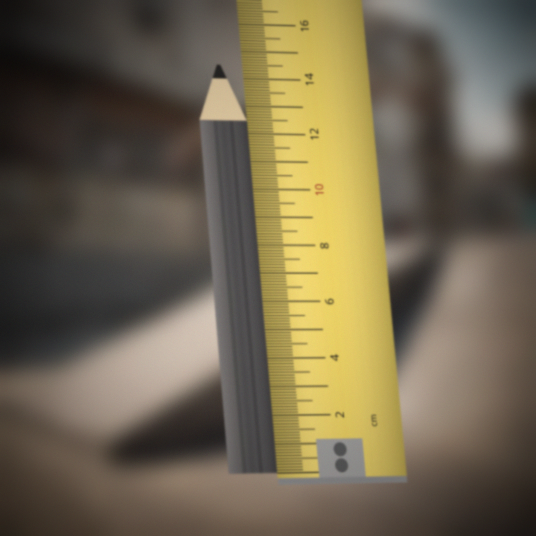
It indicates 14.5 cm
